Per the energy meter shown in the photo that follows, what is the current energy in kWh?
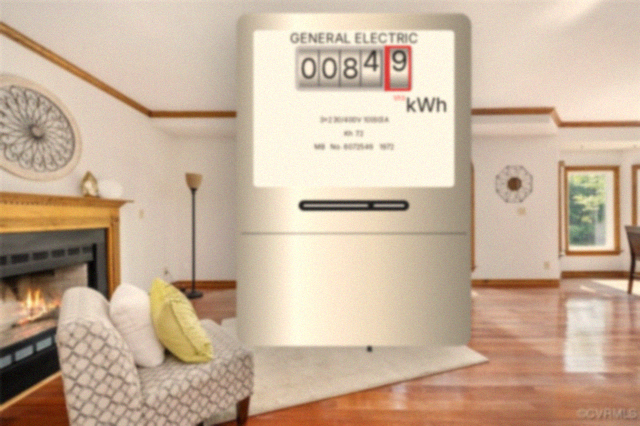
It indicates 84.9 kWh
